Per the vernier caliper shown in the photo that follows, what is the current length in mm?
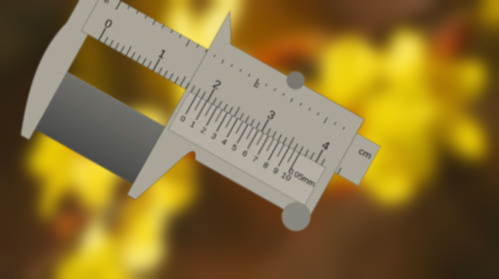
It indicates 18.0 mm
